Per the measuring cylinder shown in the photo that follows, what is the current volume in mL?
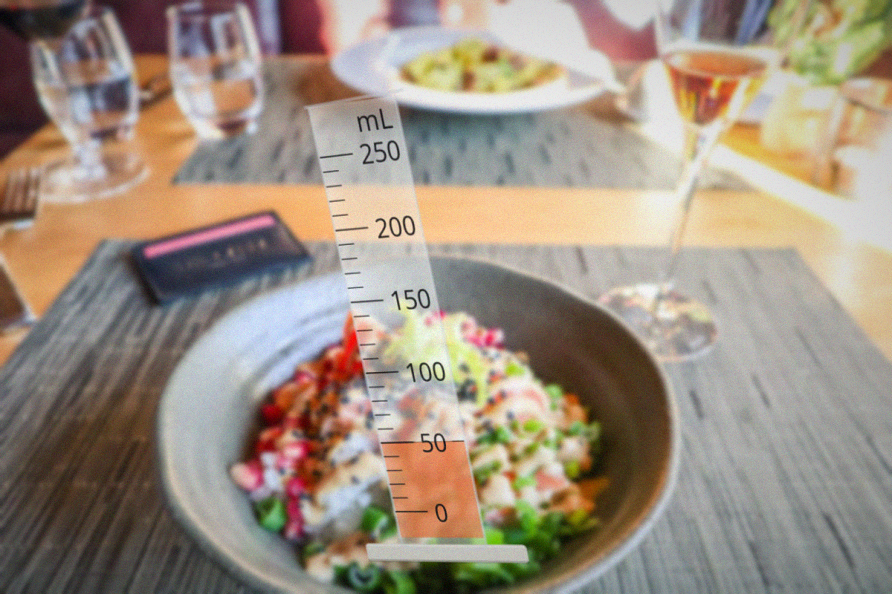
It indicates 50 mL
